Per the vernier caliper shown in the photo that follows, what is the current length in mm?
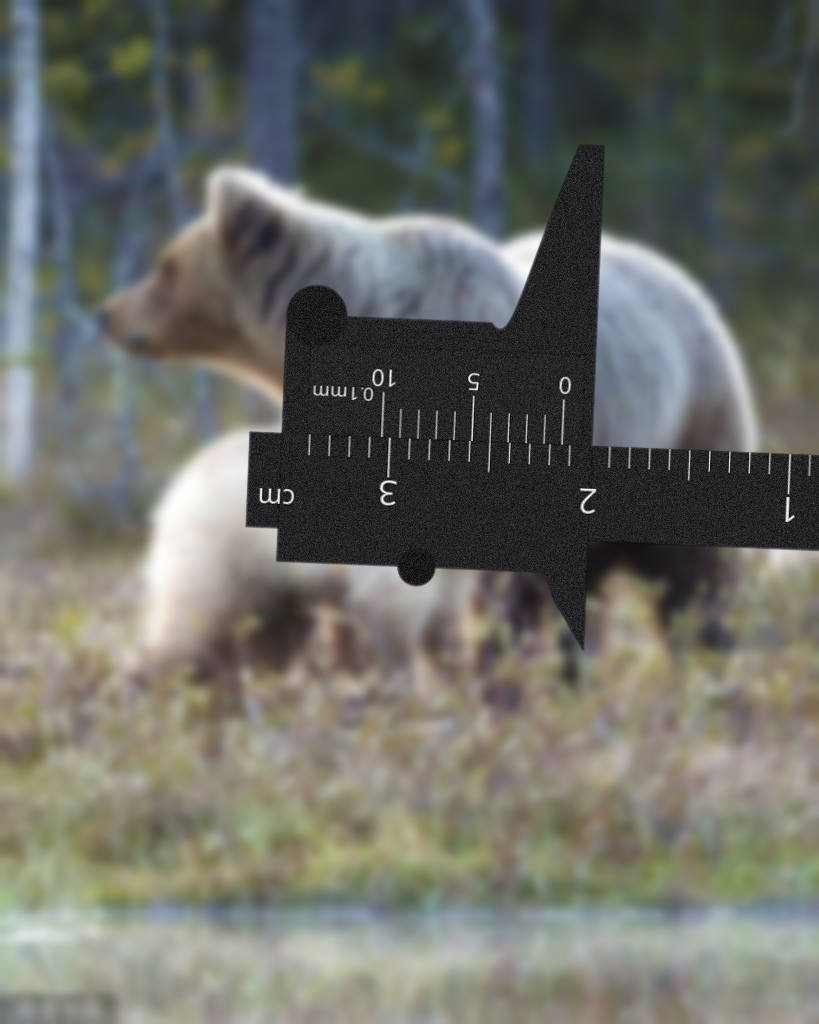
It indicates 21.4 mm
